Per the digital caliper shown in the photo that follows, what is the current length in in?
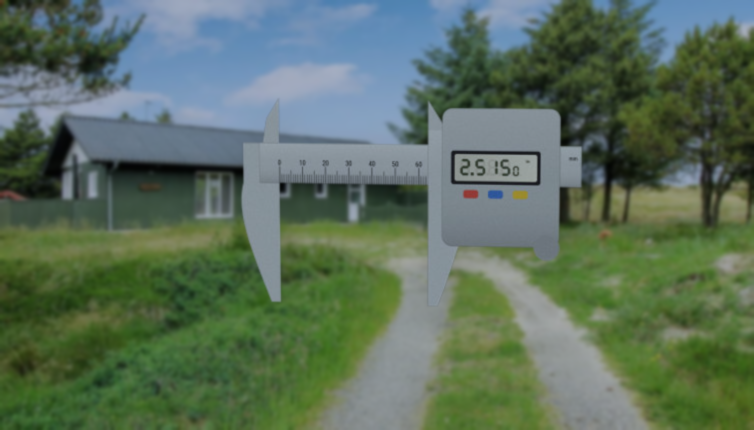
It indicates 2.5150 in
